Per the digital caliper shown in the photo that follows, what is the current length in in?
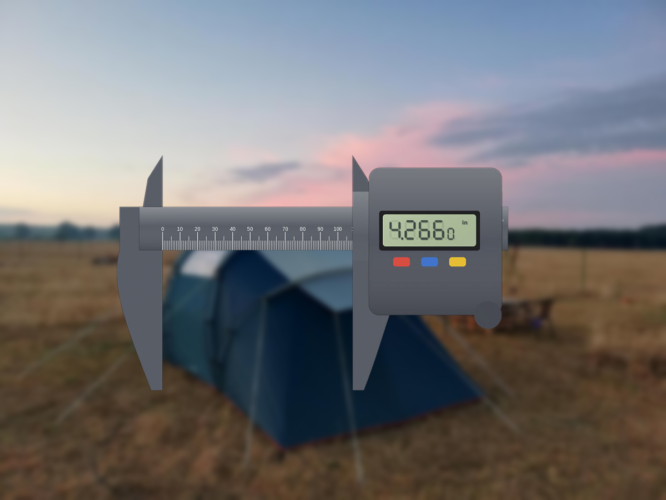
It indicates 4.2660 in
